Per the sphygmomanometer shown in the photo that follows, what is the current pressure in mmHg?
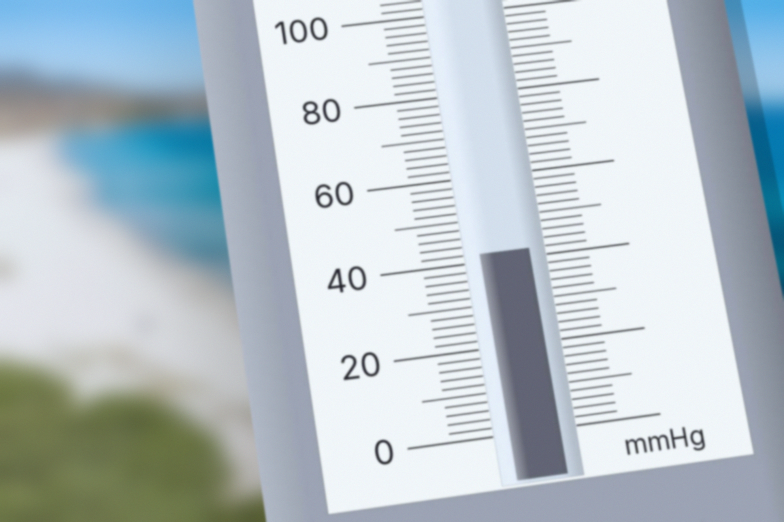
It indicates 42 mmHg
